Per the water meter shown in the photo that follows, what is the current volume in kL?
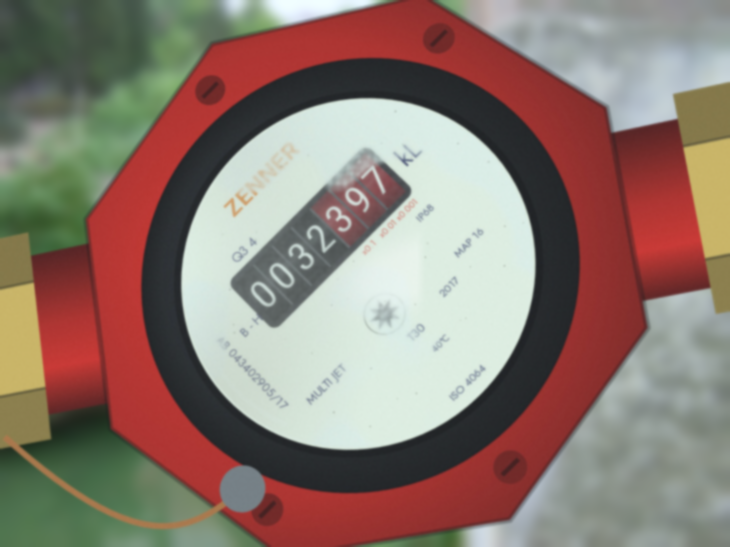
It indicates 32.397 kL
